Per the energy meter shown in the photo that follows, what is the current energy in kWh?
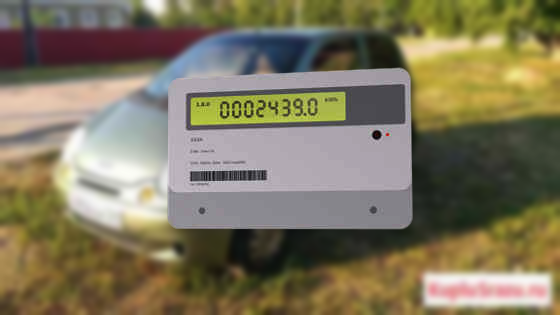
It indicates 2439.0 kWh
